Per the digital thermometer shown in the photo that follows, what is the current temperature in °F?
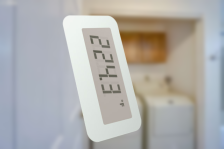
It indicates 224.3 °F
